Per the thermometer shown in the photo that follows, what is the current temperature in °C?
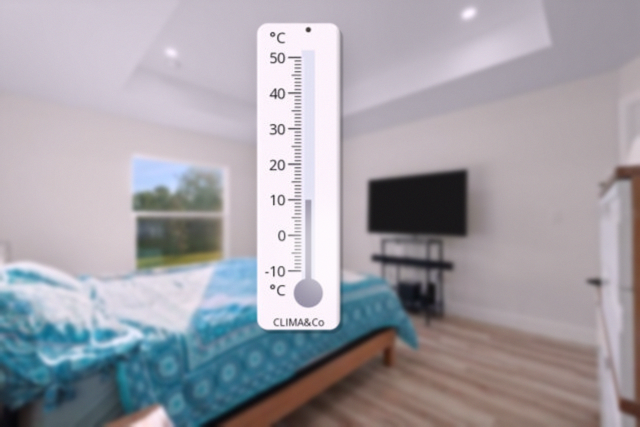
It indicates 10 °C
